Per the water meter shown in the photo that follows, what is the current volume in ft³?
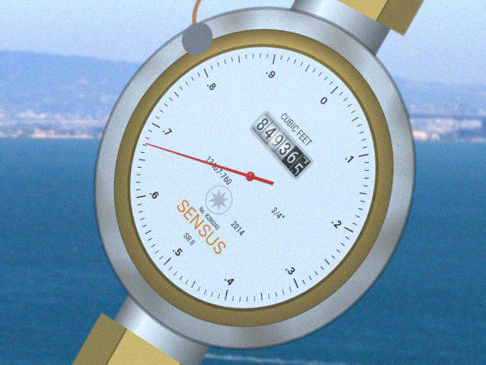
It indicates 849364.67 ft³
